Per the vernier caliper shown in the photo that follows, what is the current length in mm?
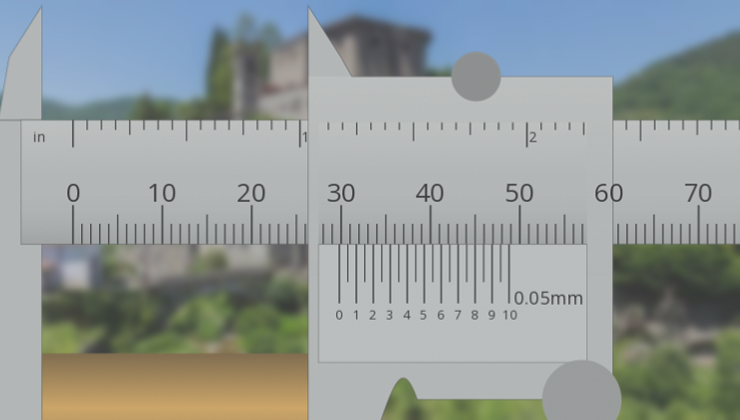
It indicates 29.8 mm
